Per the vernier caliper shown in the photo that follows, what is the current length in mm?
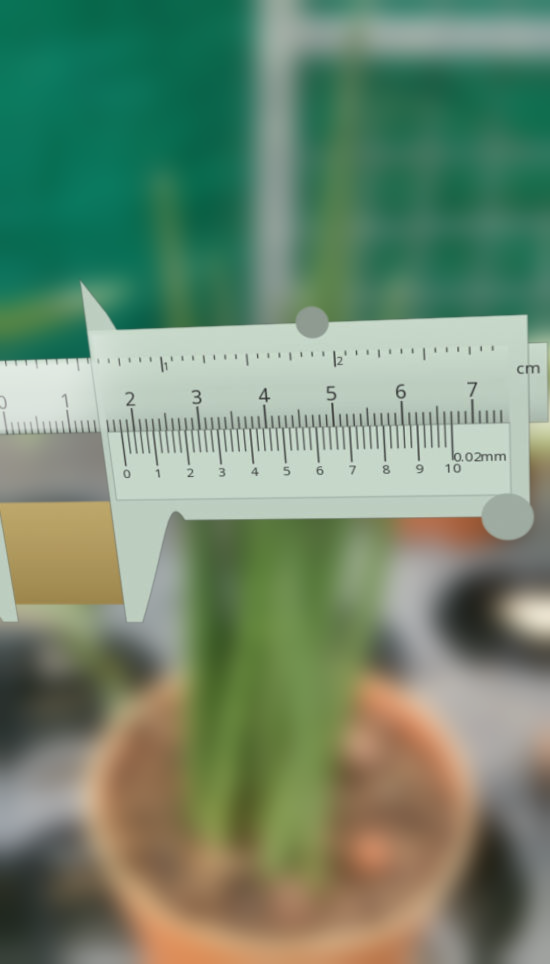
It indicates 18.0 mm
